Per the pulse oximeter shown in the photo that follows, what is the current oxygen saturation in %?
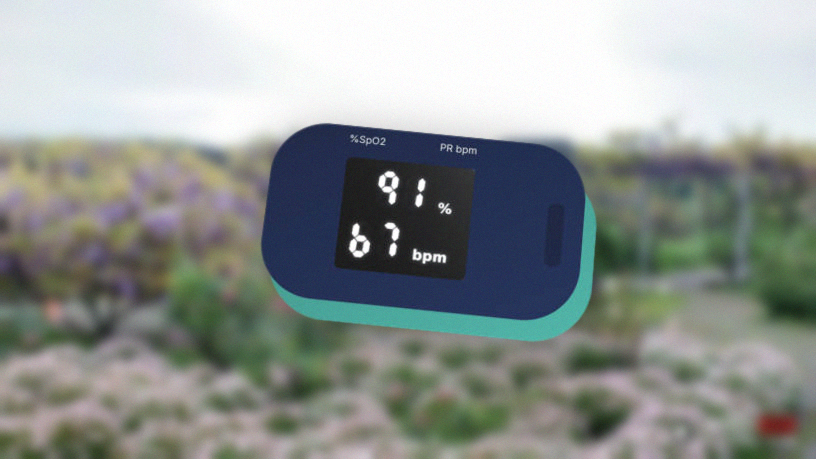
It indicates 91 %
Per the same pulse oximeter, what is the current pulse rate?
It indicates 67 bpm
